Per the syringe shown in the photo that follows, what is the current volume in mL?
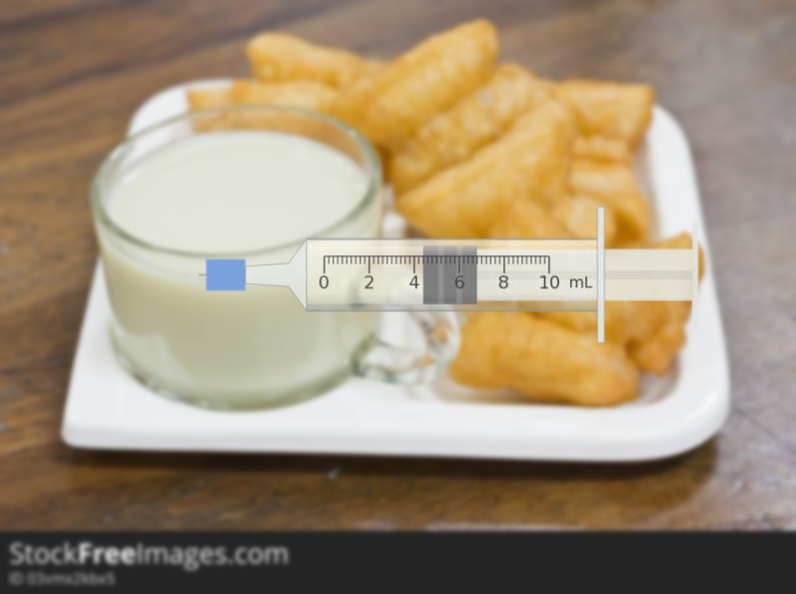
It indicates 4.4 mL
